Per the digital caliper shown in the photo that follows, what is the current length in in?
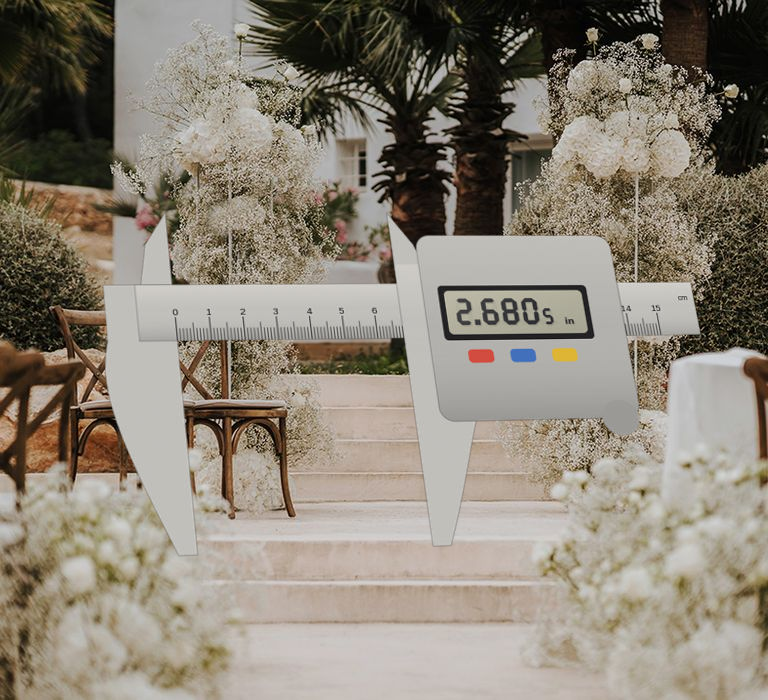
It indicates 2.6805 in
